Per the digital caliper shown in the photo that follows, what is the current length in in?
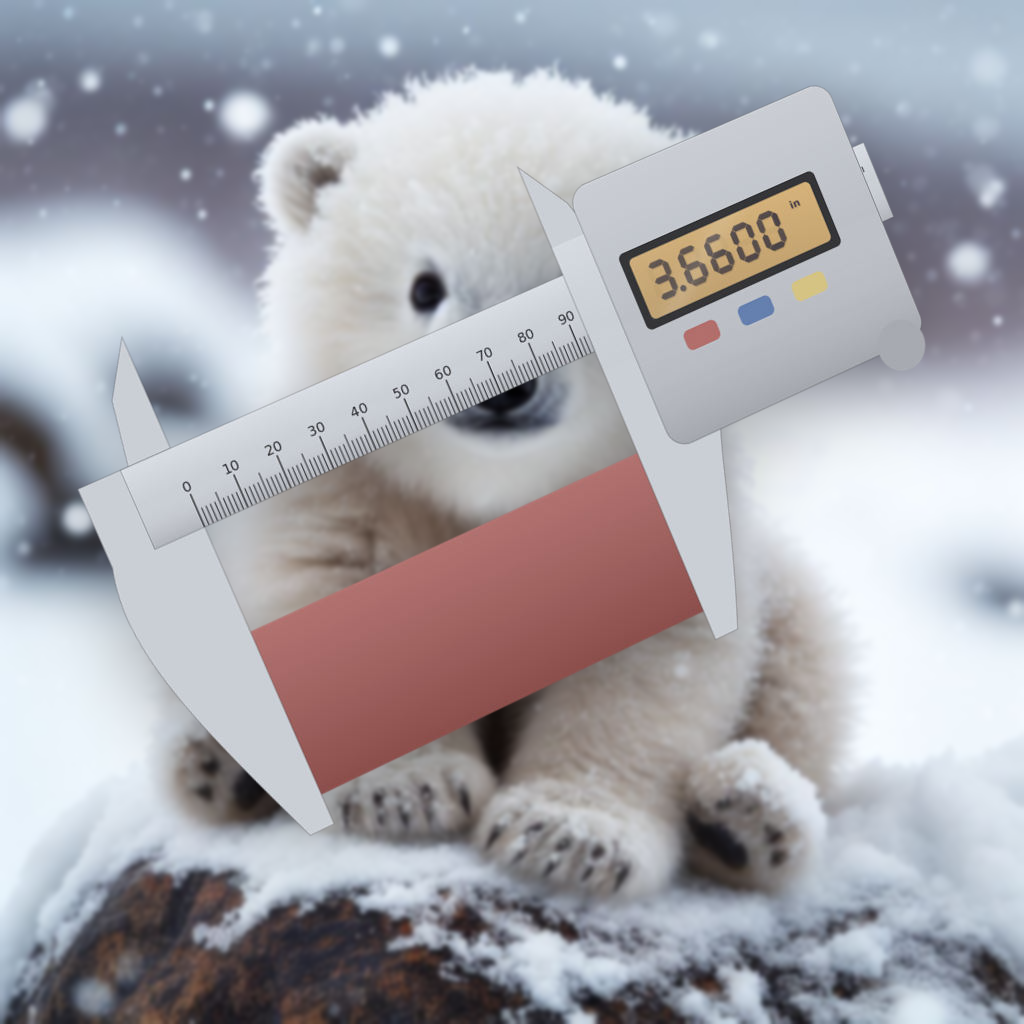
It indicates 3.6600 in
